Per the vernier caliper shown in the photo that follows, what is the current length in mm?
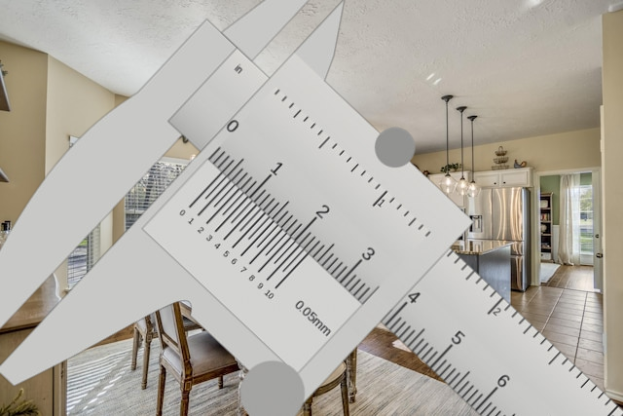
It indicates 4.0 mm
